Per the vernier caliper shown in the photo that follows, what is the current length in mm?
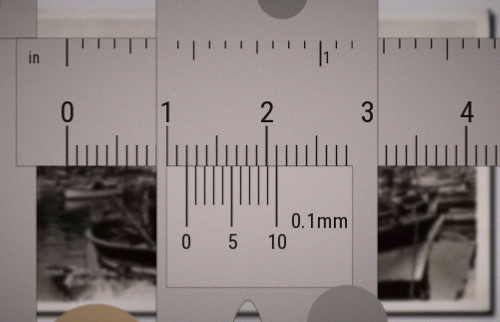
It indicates 12.0 mm
